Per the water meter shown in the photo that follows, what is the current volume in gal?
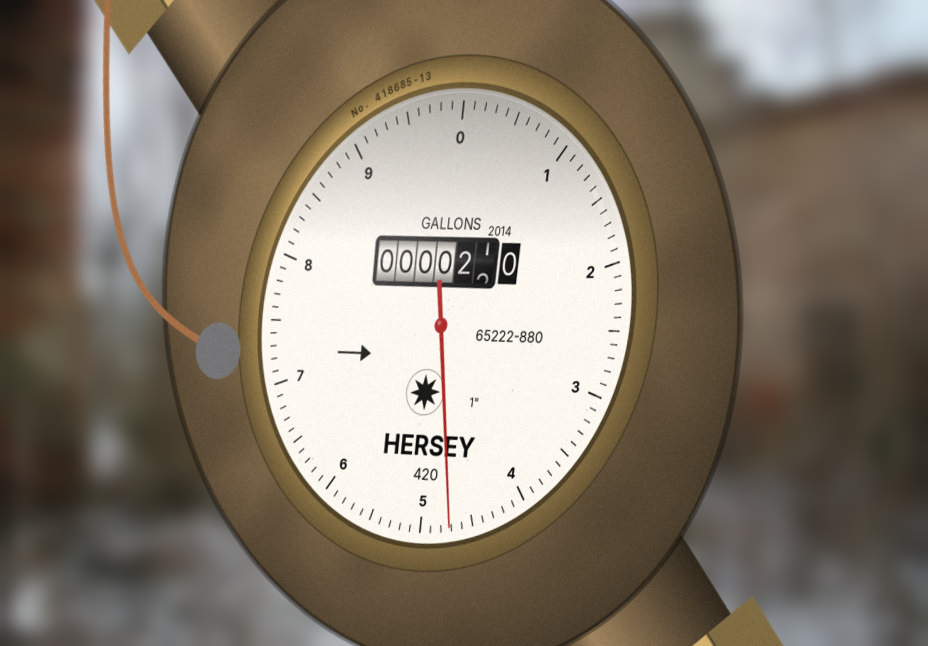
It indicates 214.7 gal
